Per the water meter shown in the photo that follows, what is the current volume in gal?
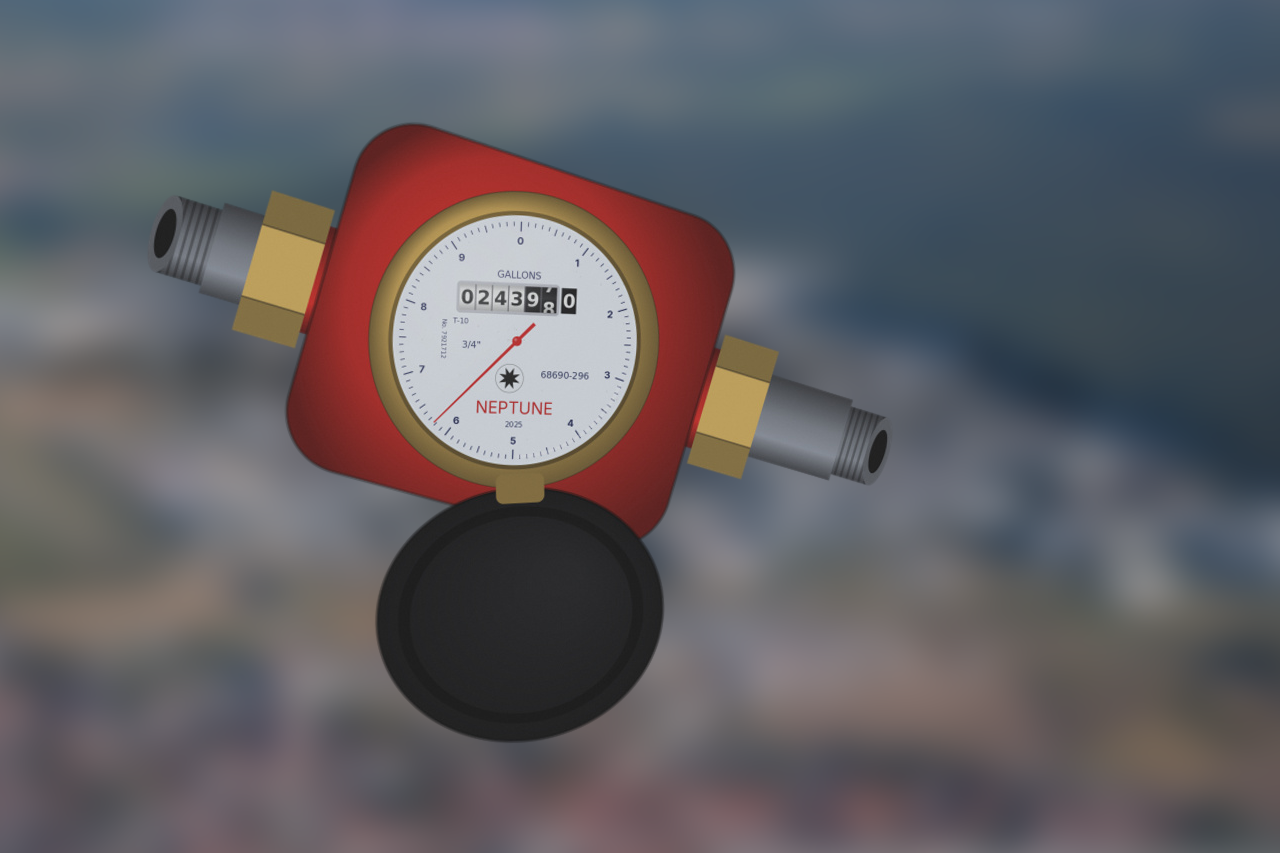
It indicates 243976.2 gal
